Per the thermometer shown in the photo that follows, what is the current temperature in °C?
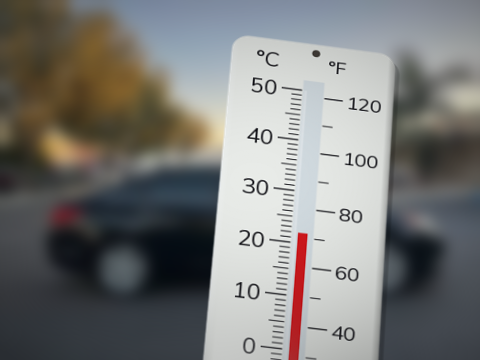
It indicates 22 °C
